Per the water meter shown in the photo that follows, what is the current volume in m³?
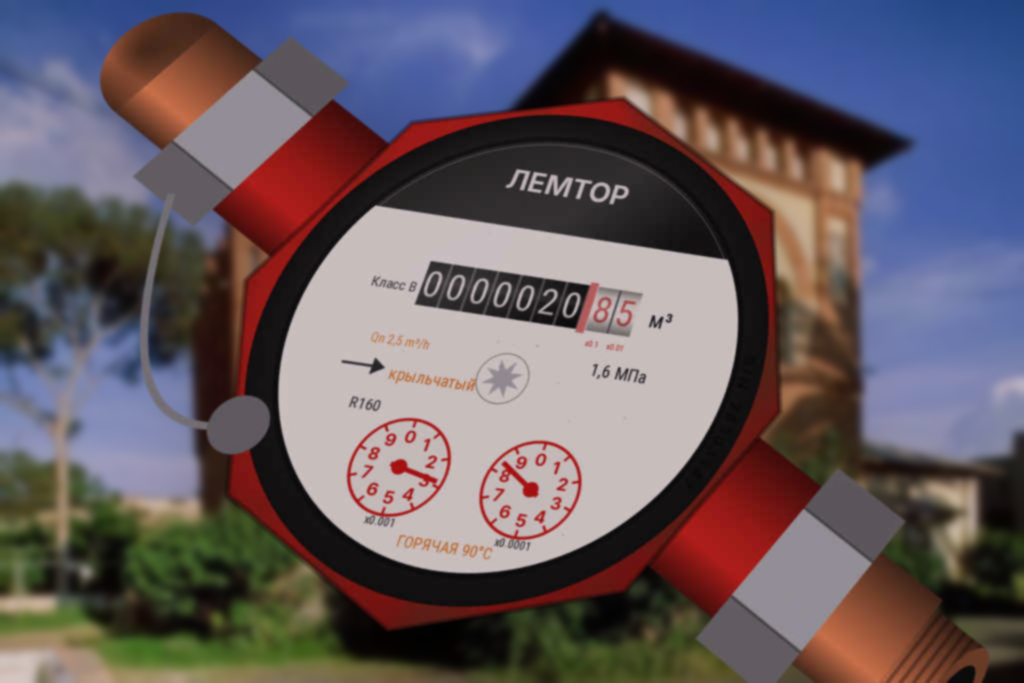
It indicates 20.8528 m³
